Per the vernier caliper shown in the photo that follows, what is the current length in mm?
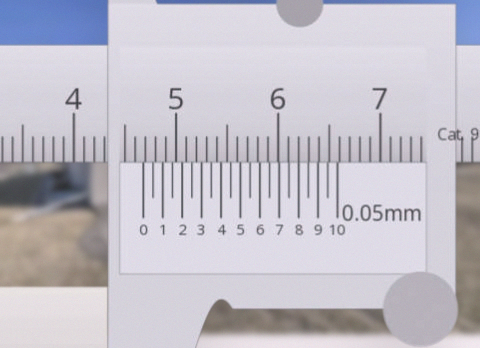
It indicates 46.8 mm
